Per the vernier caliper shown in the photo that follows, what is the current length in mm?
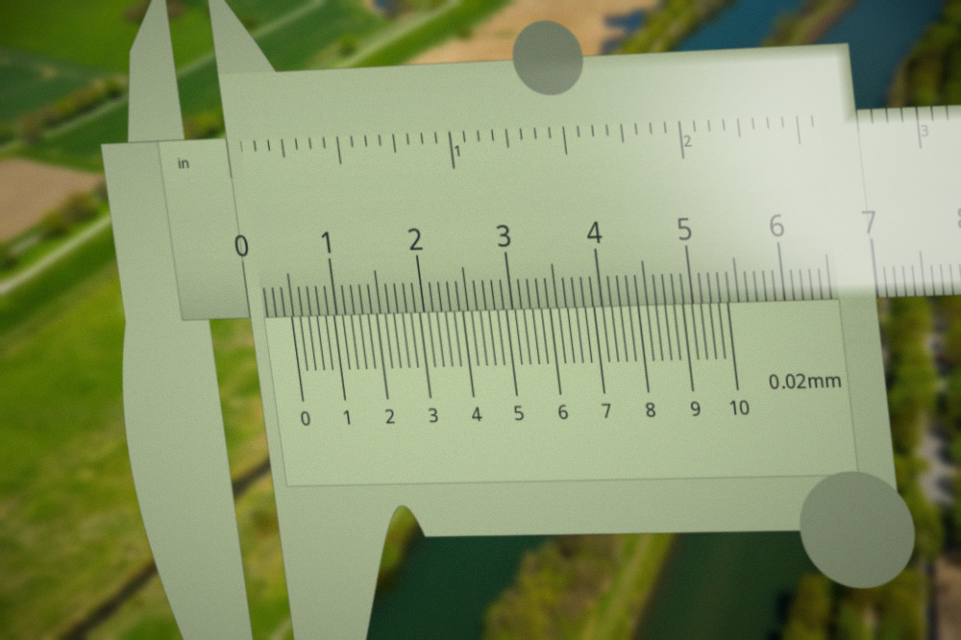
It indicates 4.8 mm
